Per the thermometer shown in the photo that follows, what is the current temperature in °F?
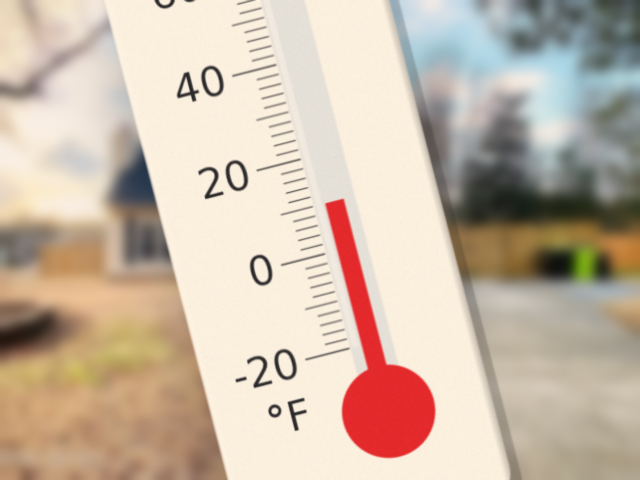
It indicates 10 °F
